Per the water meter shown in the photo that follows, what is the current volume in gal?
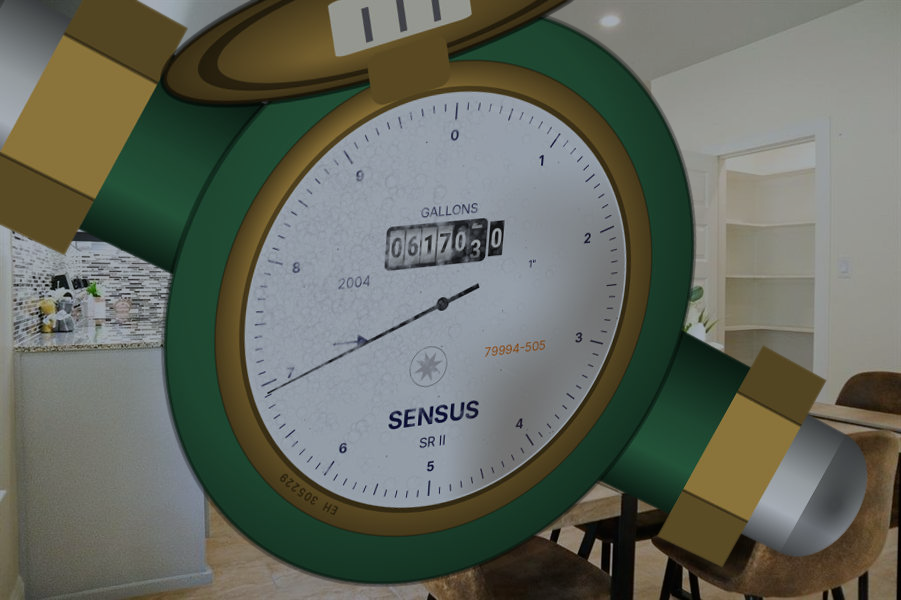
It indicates 617026.9 gal
